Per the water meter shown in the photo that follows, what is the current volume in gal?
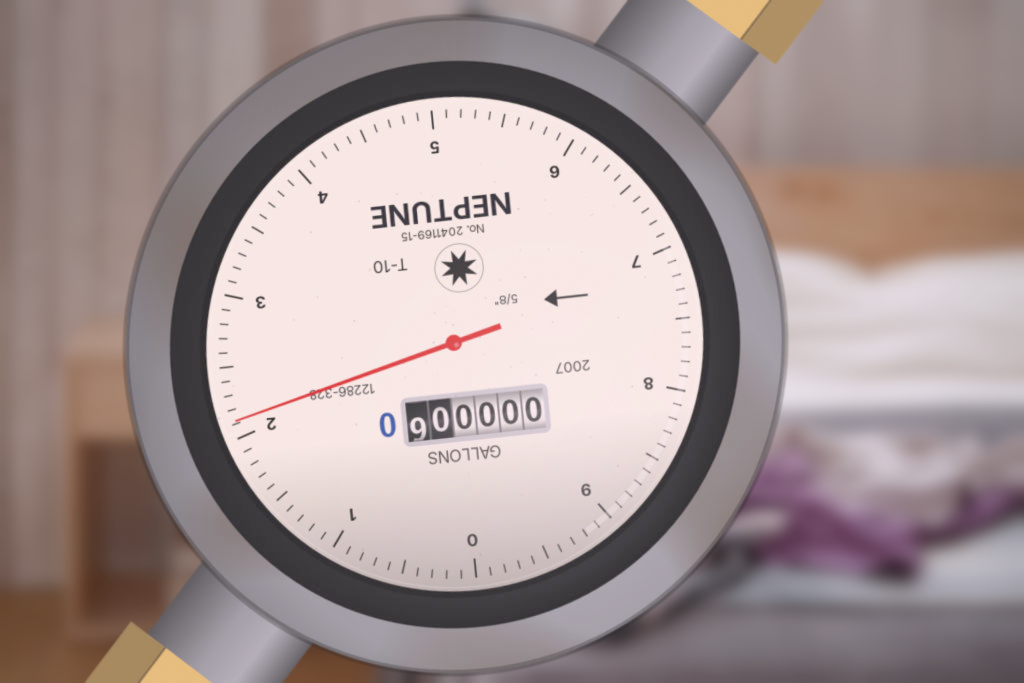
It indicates 62.1 gal
